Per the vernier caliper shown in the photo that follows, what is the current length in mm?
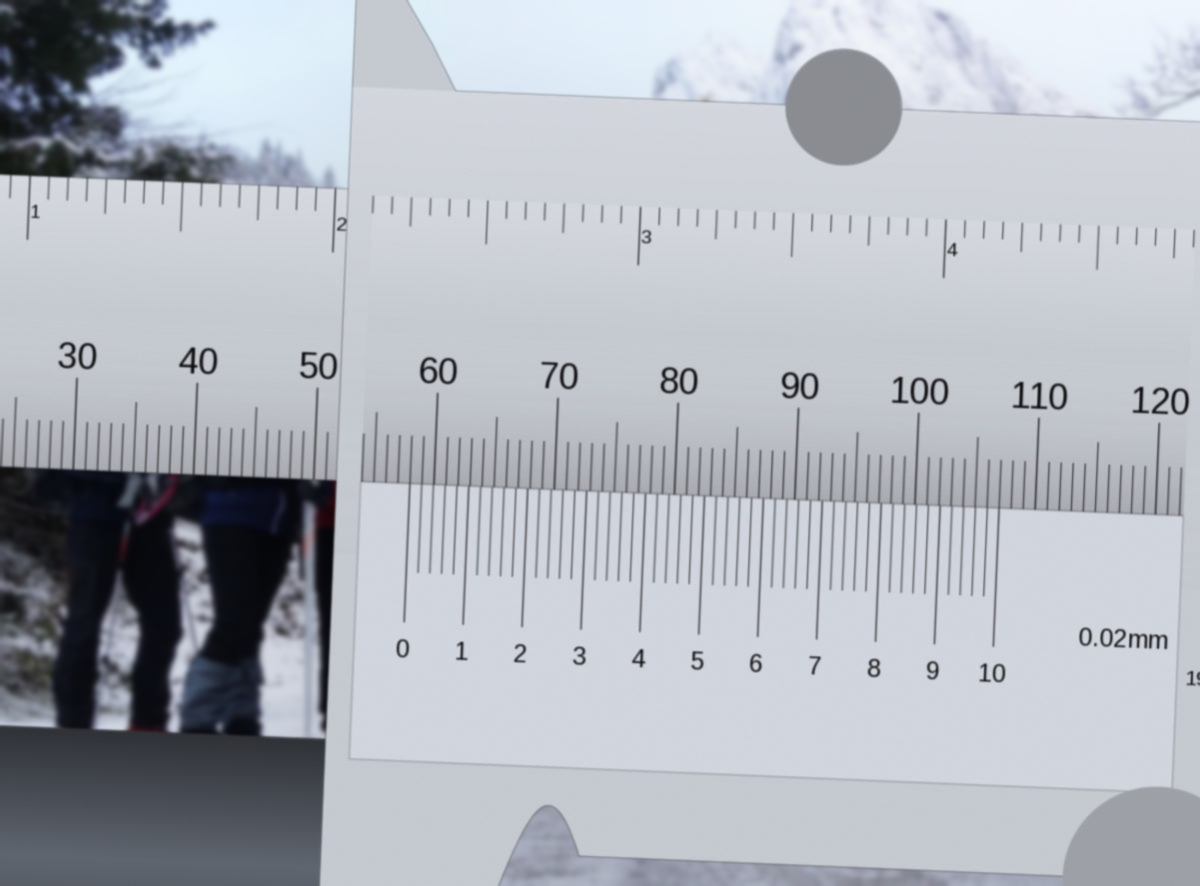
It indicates 58.0 mm
